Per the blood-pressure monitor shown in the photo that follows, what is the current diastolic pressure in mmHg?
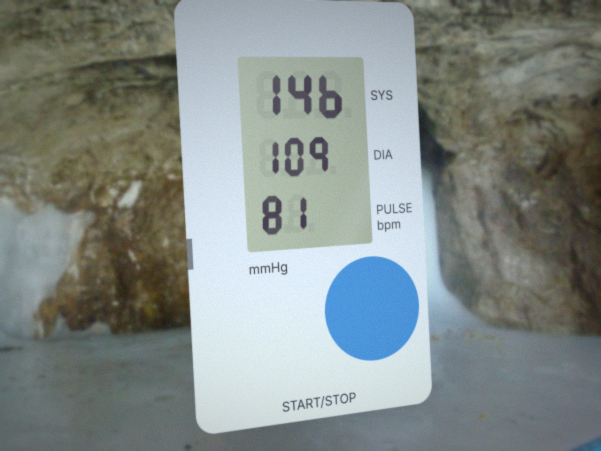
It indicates 109 mmHg
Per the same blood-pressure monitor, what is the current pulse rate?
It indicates 81 bpm
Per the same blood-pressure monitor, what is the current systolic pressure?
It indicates 146 mmHg
